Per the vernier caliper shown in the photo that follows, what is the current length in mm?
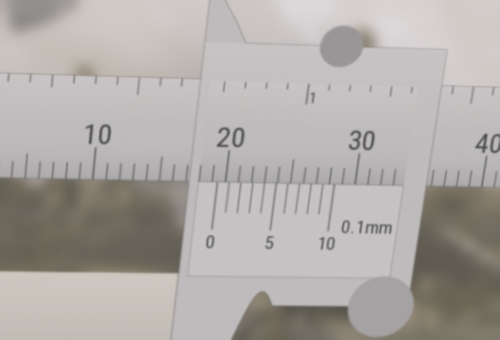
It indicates 19.4 mm
